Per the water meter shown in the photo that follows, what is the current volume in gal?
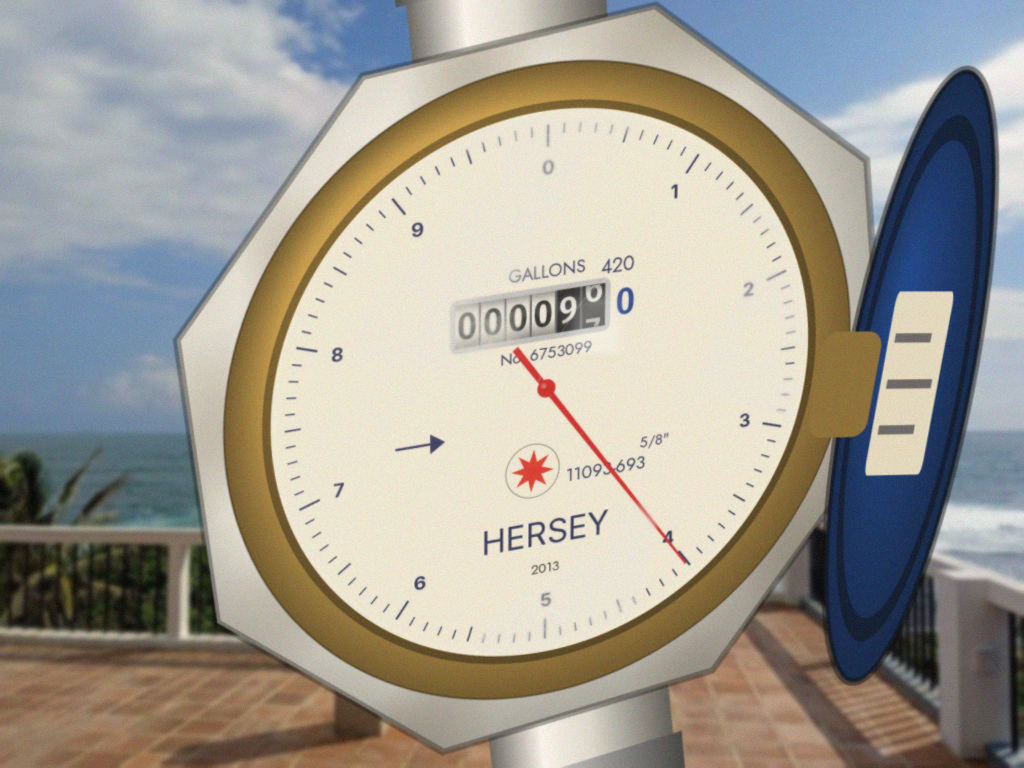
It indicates 964.0 gal
